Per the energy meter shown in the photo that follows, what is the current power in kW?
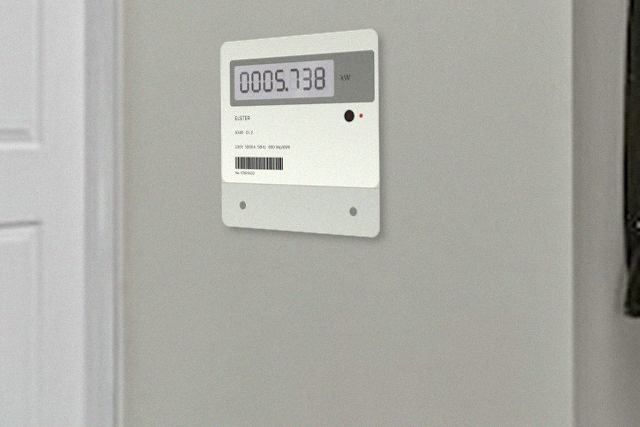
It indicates 5.738 kW
